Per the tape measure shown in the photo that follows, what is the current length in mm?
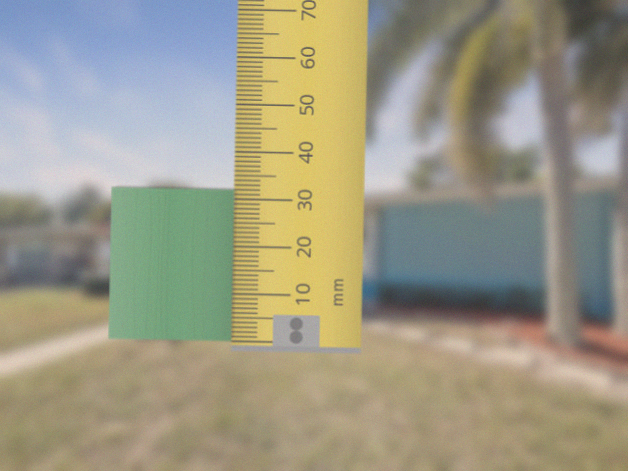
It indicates 32 mm
